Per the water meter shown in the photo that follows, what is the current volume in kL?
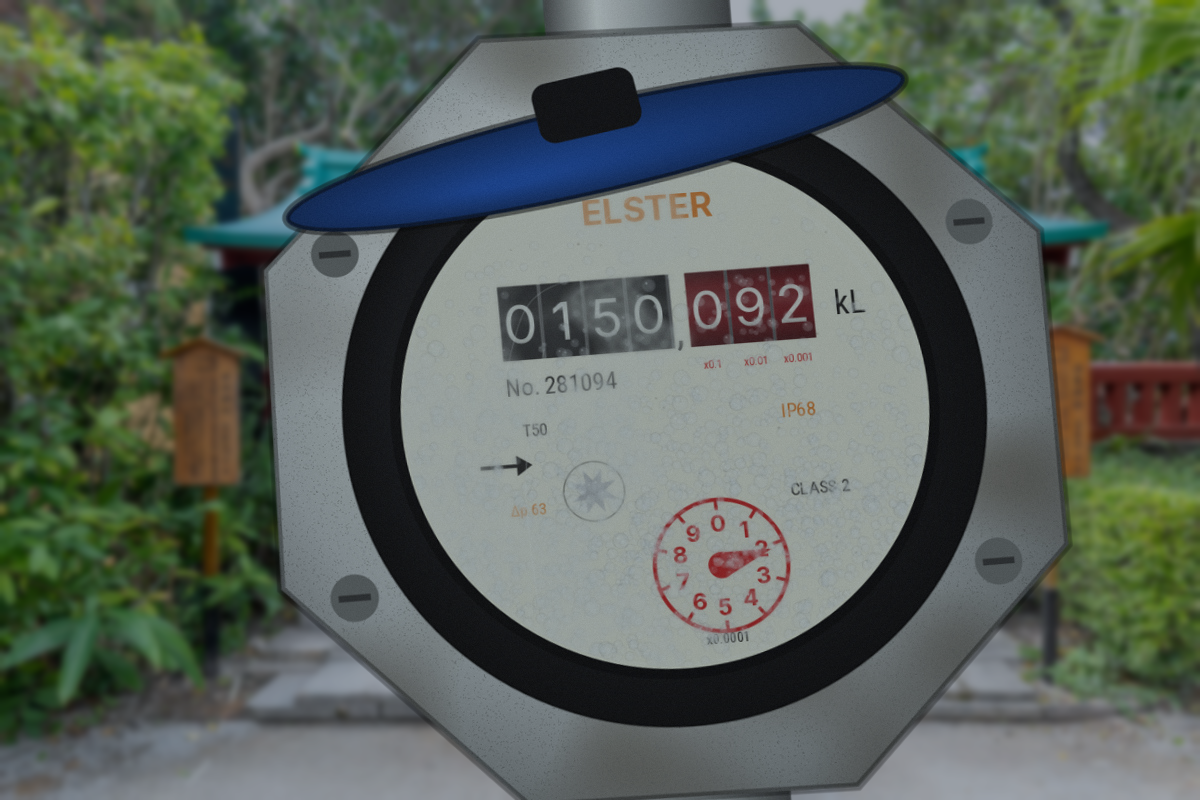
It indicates 150.0922 kL
